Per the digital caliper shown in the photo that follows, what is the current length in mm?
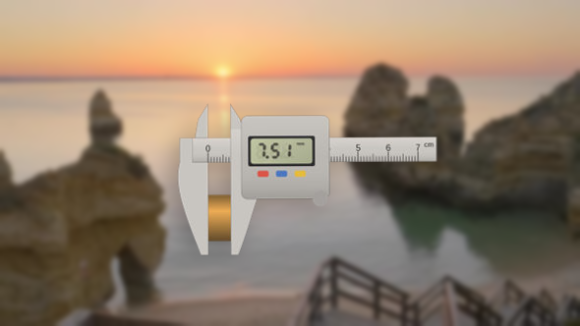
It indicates 7.51 mm
